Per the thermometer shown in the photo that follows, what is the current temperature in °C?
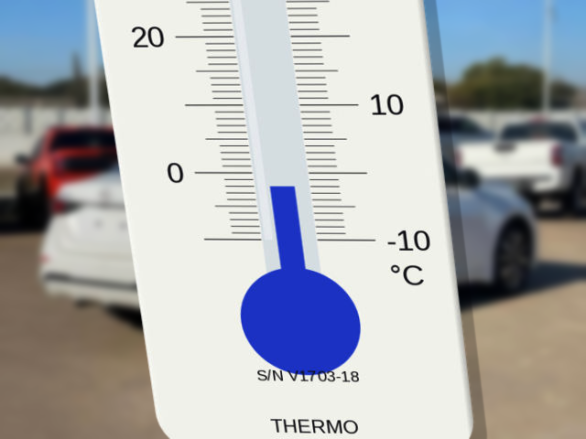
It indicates -2 °C
